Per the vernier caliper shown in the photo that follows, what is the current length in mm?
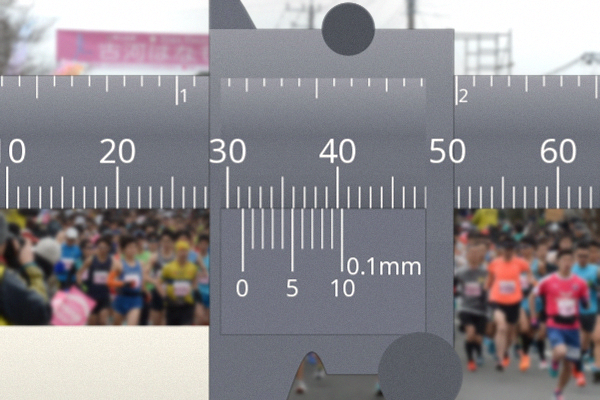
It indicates 31.4 mm
